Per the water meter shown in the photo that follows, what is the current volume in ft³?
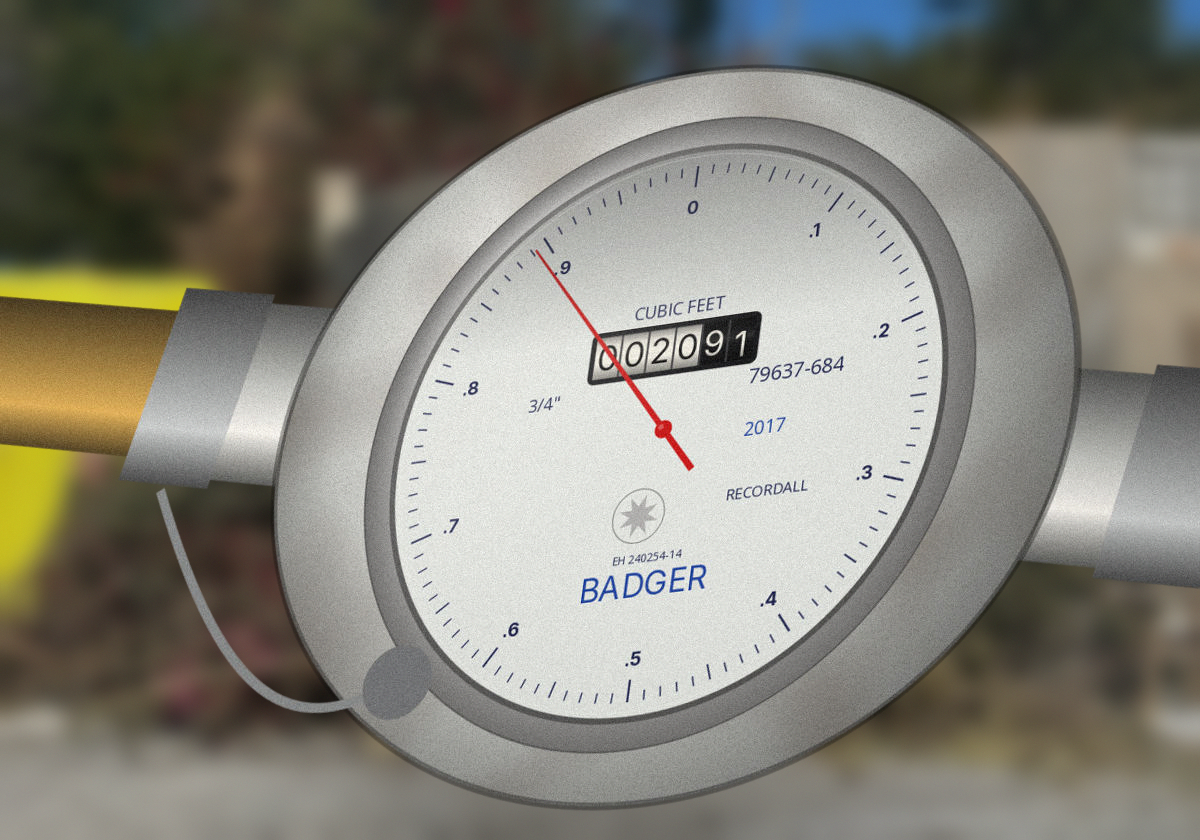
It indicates 2090.89 ft³
